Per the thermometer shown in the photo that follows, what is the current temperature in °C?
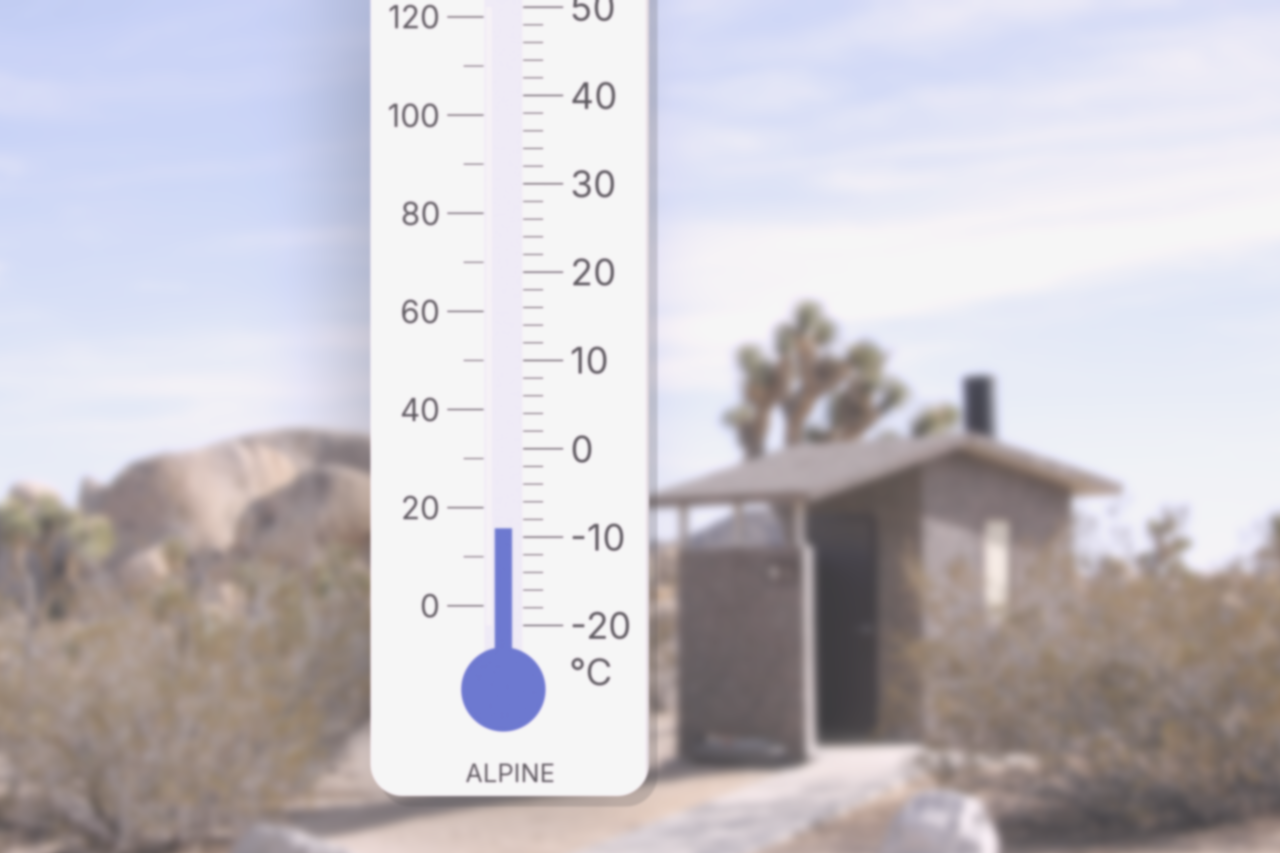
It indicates -9 °C
